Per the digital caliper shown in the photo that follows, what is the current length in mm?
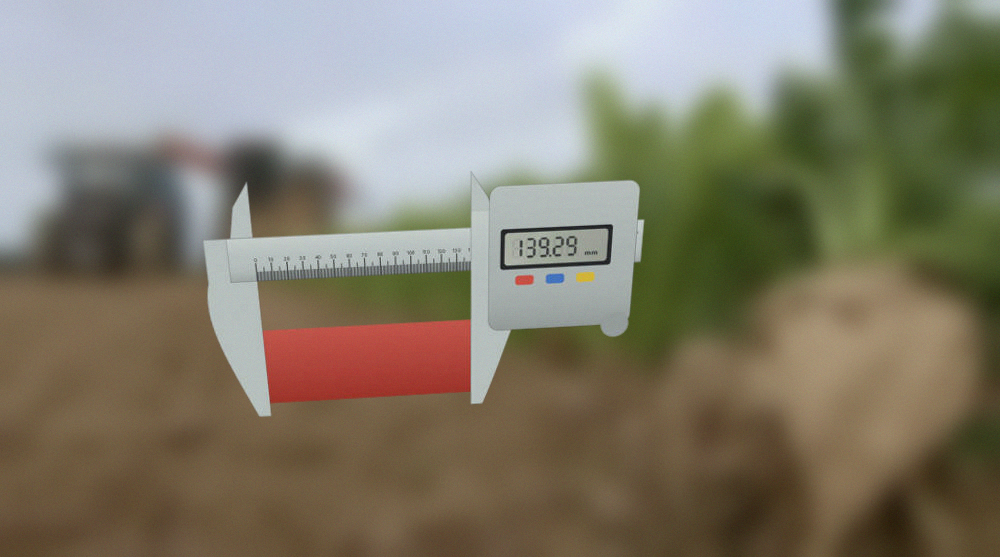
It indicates 139.29 mm
